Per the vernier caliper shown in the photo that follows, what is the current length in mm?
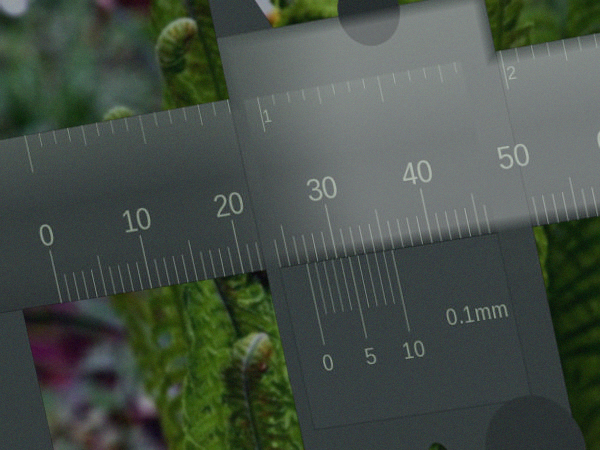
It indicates 26.8 mm
